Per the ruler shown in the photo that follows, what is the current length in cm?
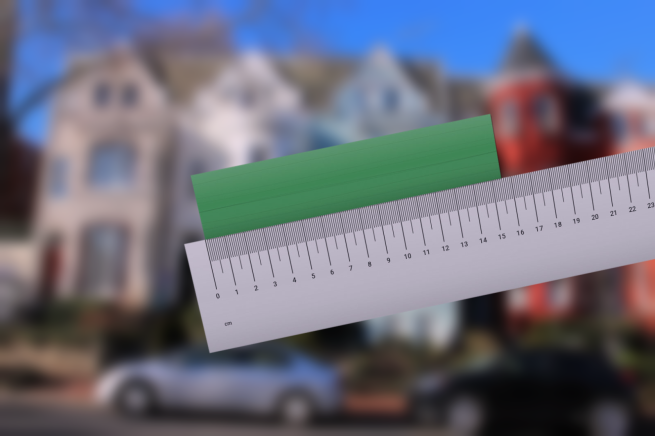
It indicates 15.5 cm
